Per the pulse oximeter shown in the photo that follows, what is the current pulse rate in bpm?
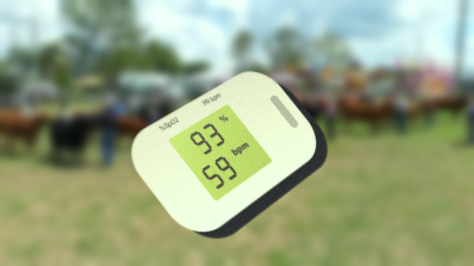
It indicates 59 bpm
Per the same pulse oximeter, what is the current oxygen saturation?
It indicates 93 %
